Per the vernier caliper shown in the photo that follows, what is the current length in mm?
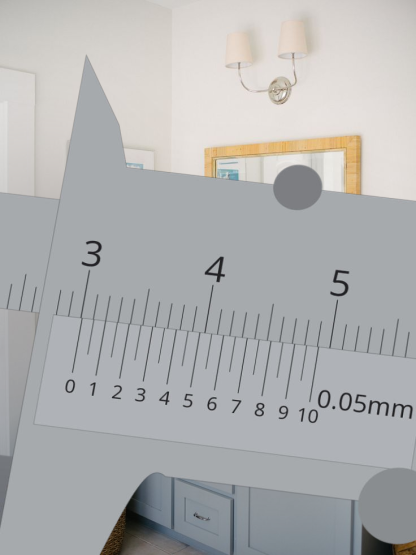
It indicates 30.1 mm
